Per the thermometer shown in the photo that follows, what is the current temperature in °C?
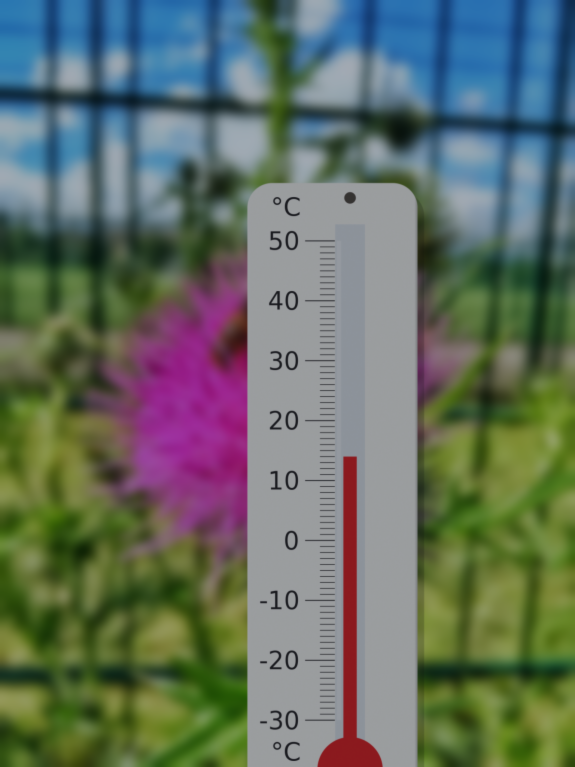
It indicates 14 °C
